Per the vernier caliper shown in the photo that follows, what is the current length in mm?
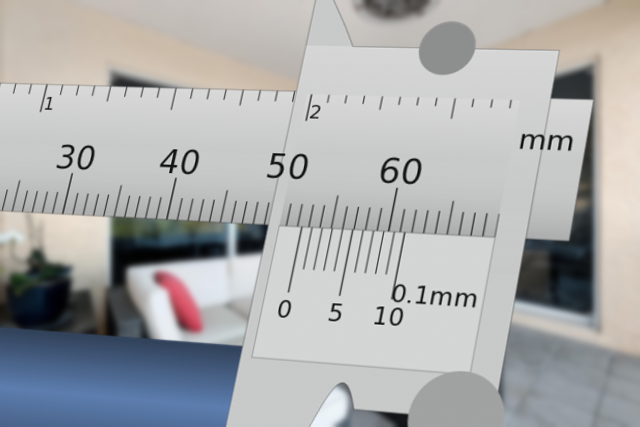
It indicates 52.4 mm
